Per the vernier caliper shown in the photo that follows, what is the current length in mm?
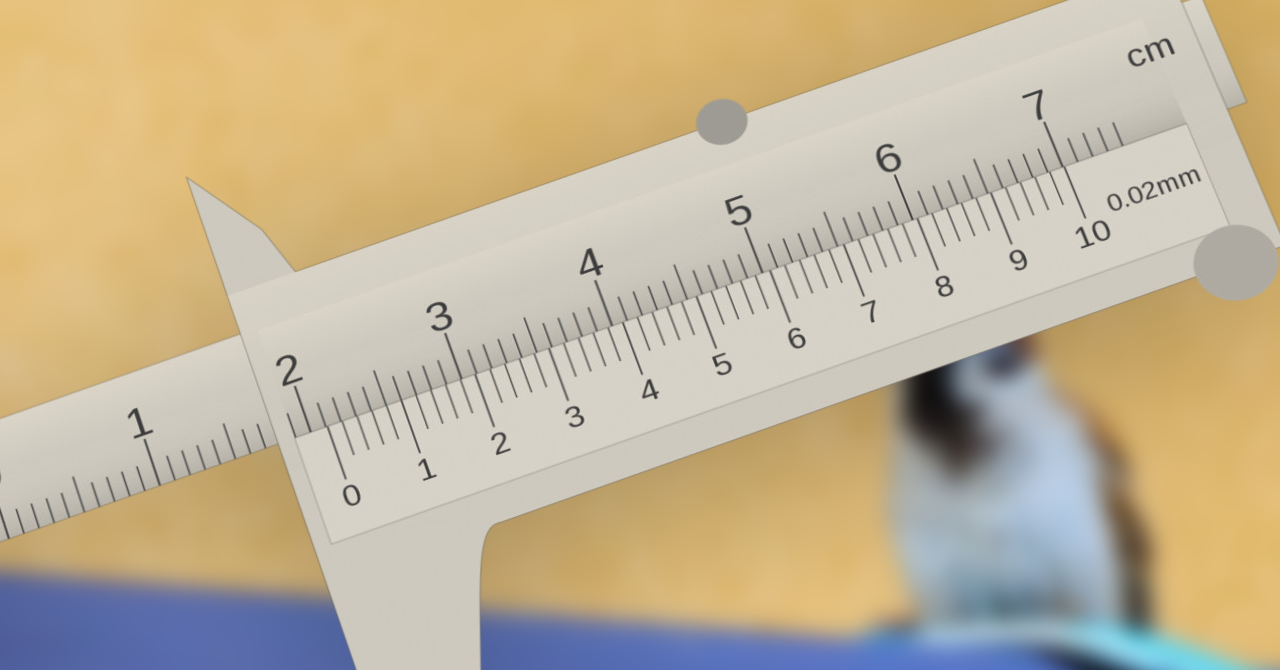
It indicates 21.1 mm
